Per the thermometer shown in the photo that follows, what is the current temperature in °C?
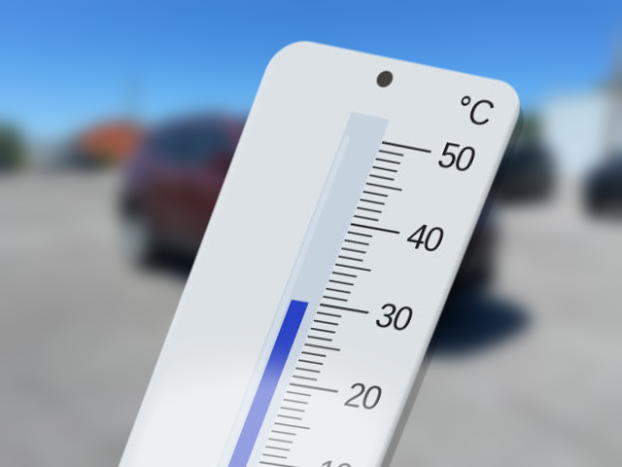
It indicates 30 °C
